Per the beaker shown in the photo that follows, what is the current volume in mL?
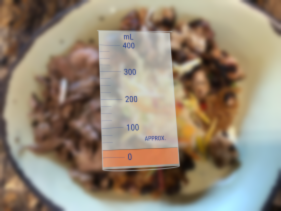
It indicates 25 mL
